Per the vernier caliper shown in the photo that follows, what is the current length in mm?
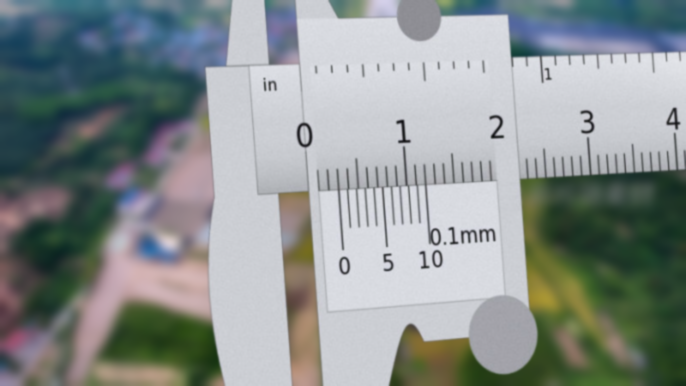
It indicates 3.0 mm
